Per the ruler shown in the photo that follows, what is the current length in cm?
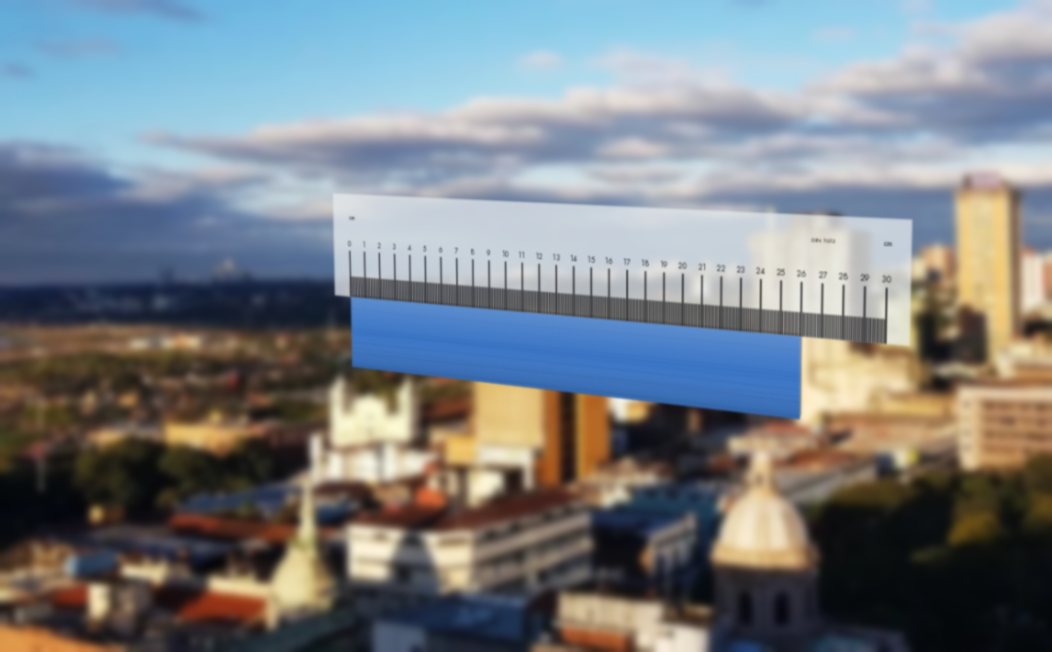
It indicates 26 cm
